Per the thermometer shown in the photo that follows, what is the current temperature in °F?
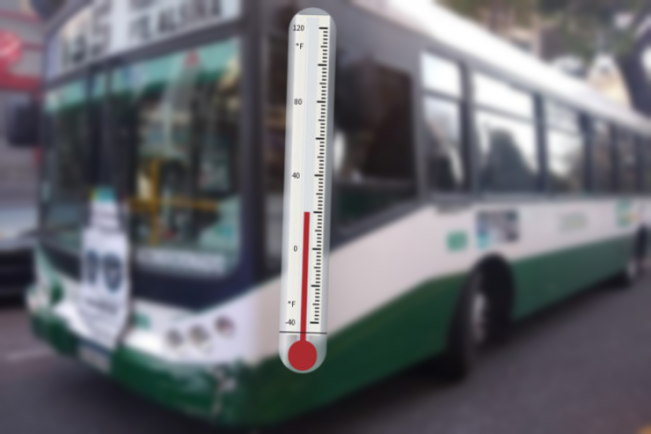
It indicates 20 °F
